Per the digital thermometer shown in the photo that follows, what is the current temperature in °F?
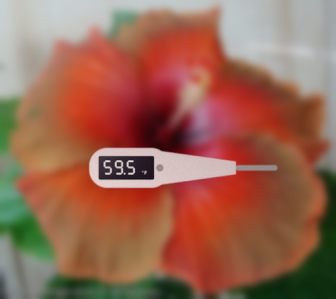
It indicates 59.5 °F
